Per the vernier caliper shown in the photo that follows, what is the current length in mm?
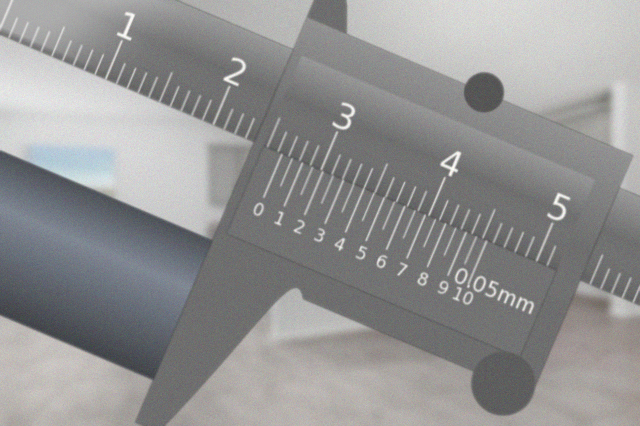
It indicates 26.4 mm
